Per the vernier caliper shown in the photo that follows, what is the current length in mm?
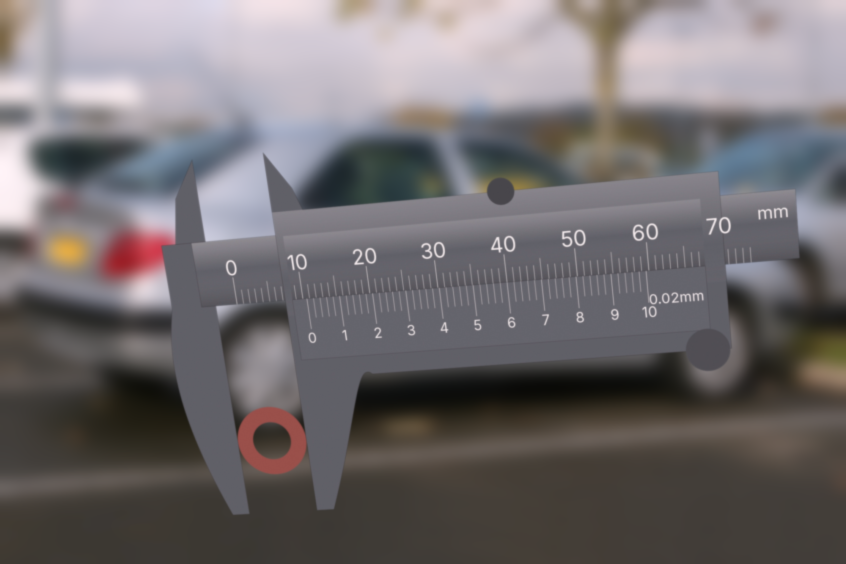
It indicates 10.6 mm
